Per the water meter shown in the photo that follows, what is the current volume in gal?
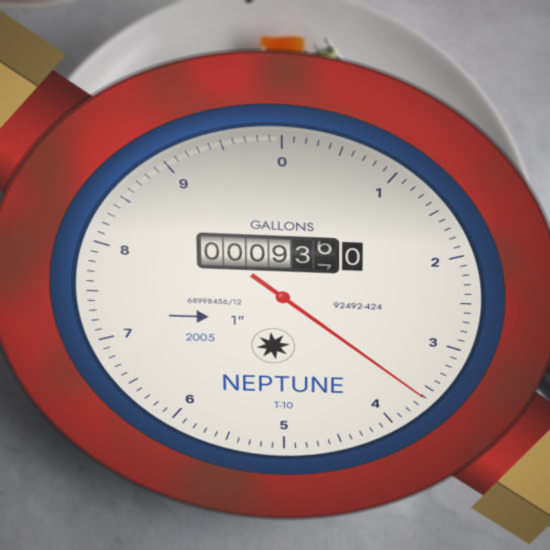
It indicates 9363.6 gal
